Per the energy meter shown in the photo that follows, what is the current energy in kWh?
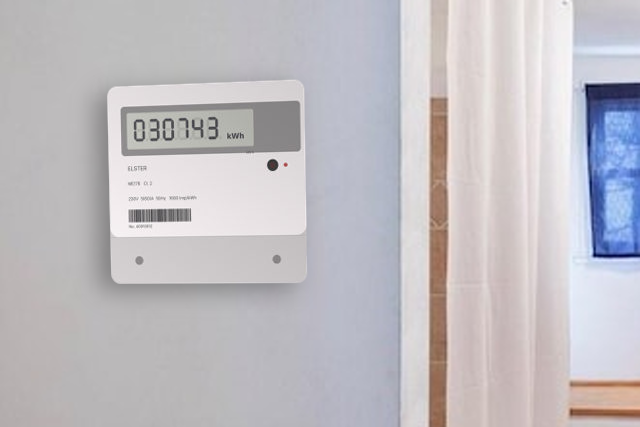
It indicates 30743 kWh
